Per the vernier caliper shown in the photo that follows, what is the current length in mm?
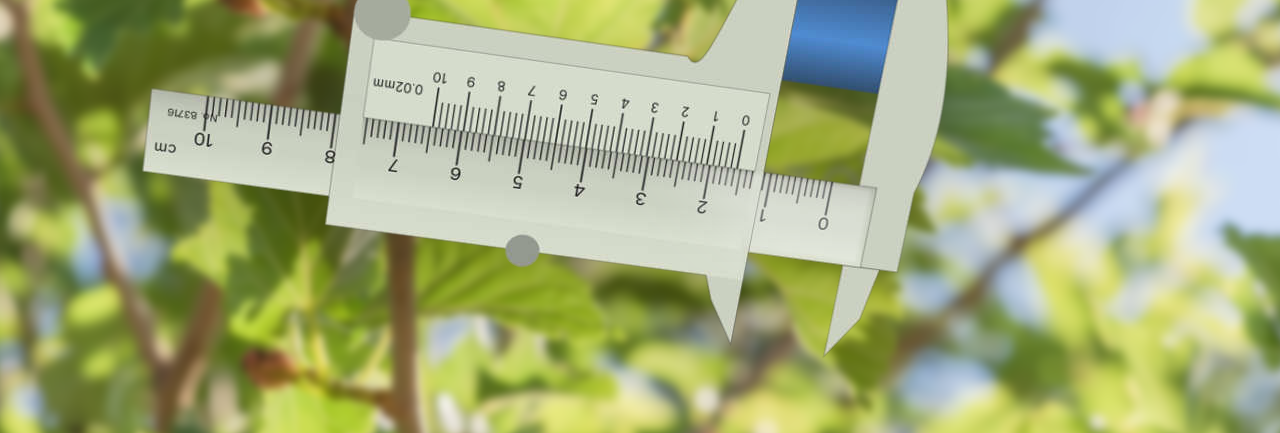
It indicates 15.6 mm
